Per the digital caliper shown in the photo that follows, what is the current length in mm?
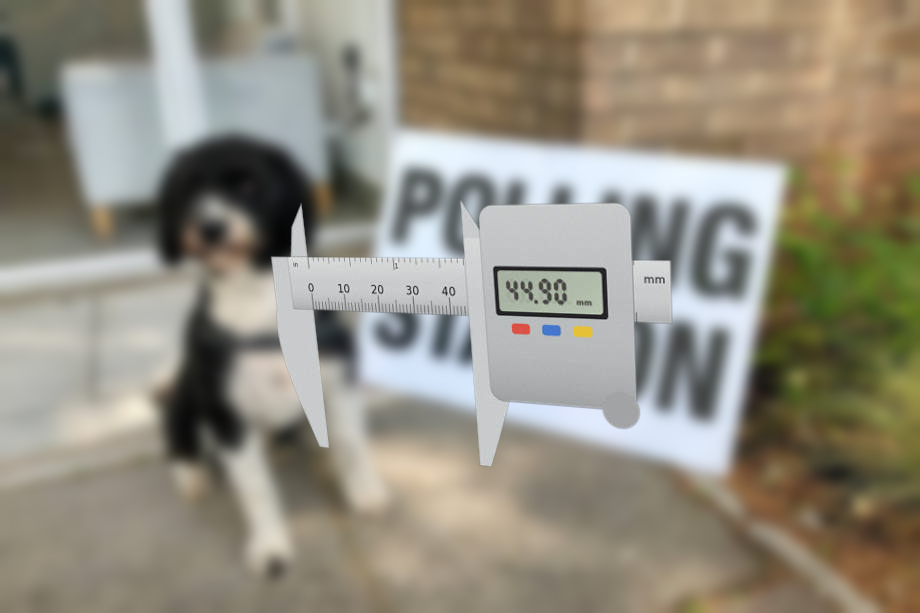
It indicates 44.90 mm
